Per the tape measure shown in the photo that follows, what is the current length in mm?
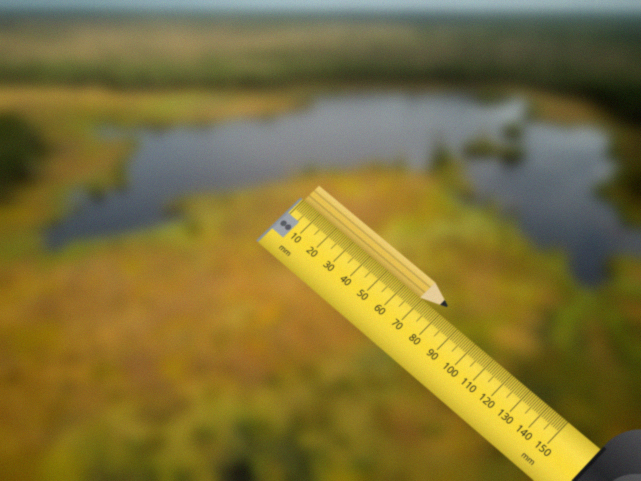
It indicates 80 mm
